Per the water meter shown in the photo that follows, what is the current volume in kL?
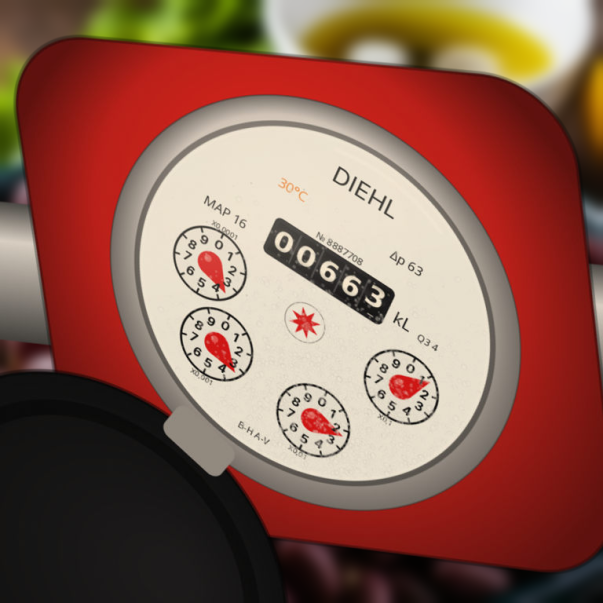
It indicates 663.1233 kL
